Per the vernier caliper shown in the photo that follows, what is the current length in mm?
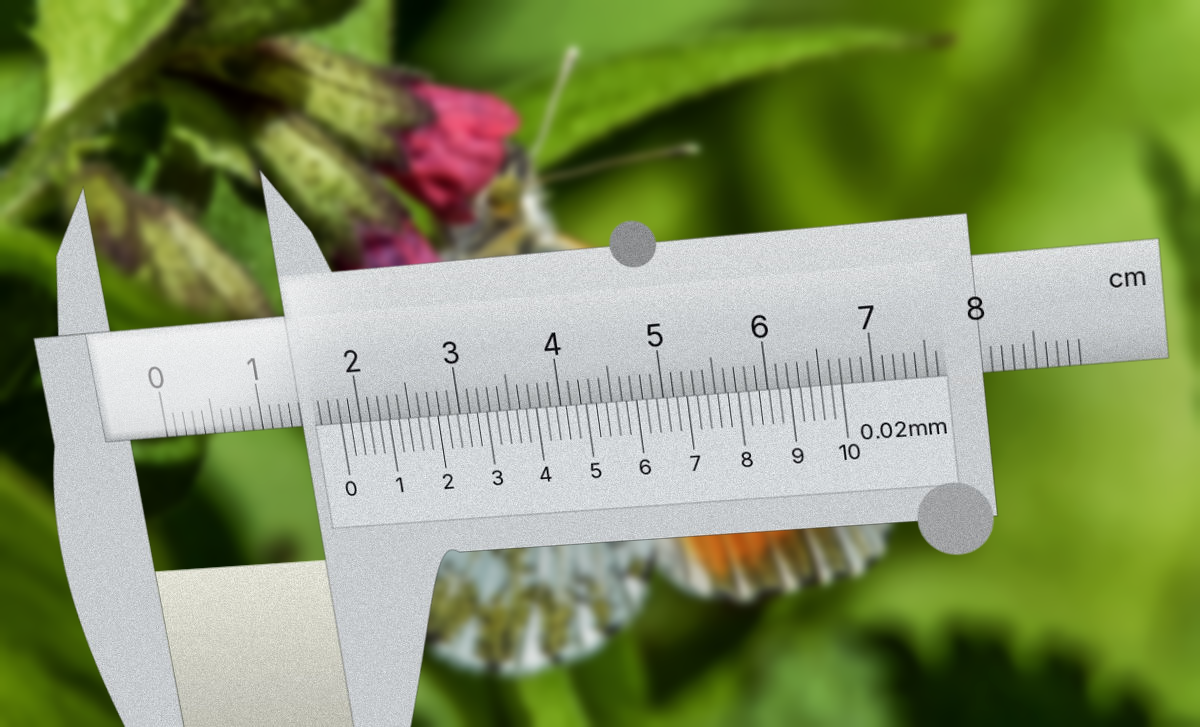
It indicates 18.0 mm
